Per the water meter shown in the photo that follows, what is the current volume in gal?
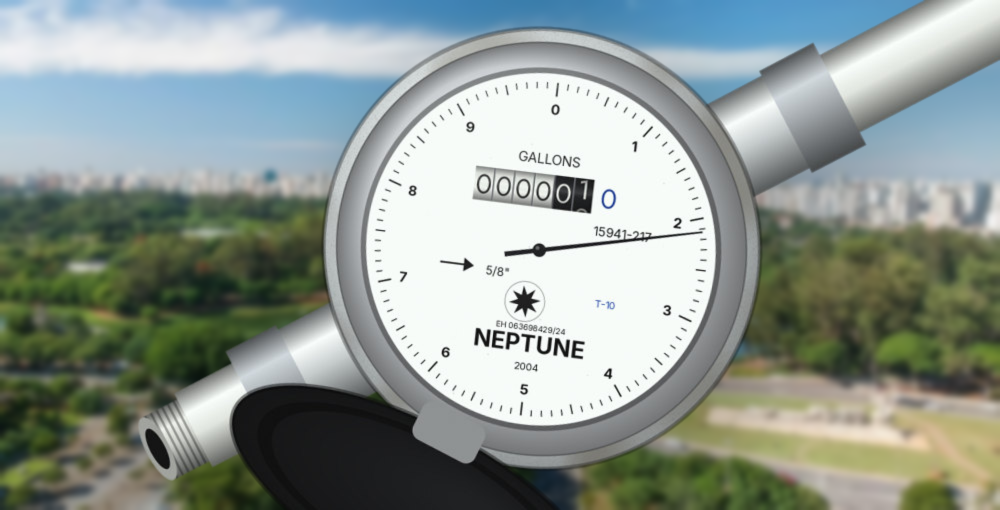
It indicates 12.1 gal
